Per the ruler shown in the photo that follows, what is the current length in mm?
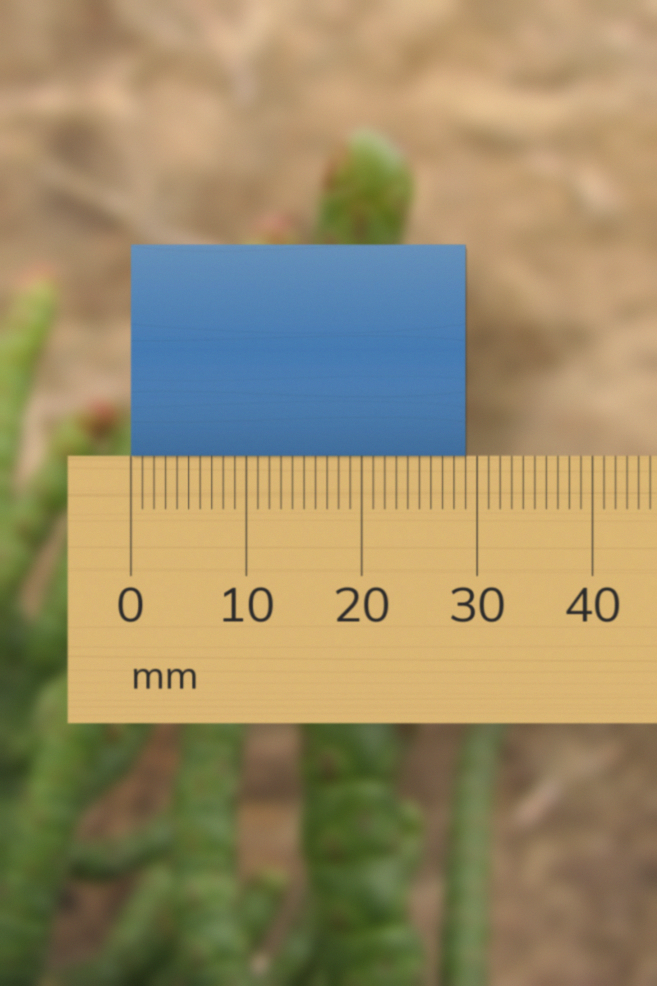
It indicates 29 mm
